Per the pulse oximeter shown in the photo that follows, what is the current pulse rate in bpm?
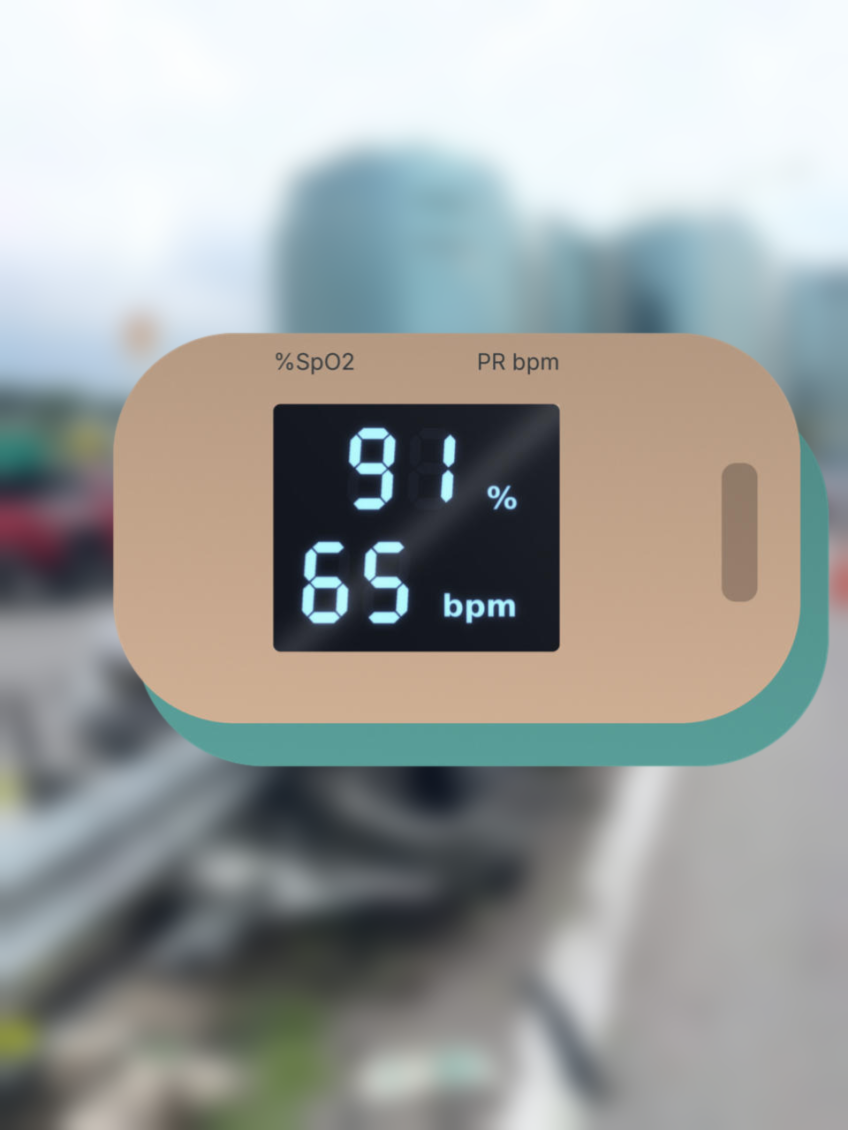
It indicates 65 bpm
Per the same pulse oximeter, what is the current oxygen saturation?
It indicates 91 %
